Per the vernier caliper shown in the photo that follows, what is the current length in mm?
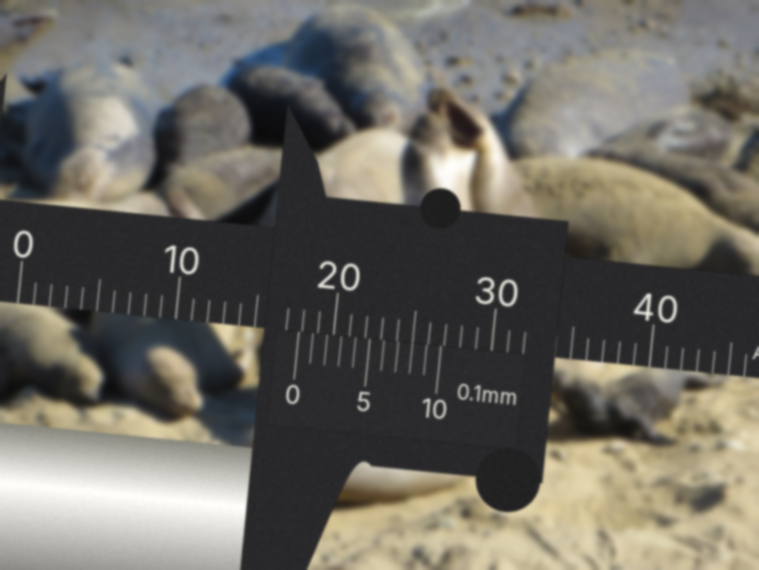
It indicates 17.8 mm
